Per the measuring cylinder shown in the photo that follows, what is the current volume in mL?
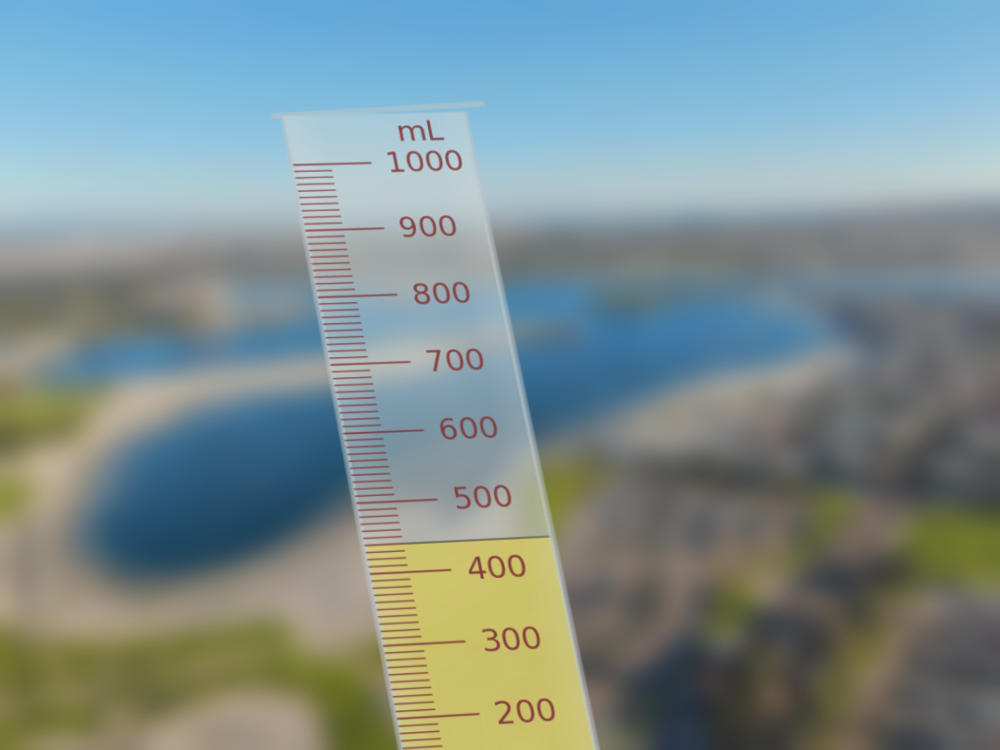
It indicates 440 mL
